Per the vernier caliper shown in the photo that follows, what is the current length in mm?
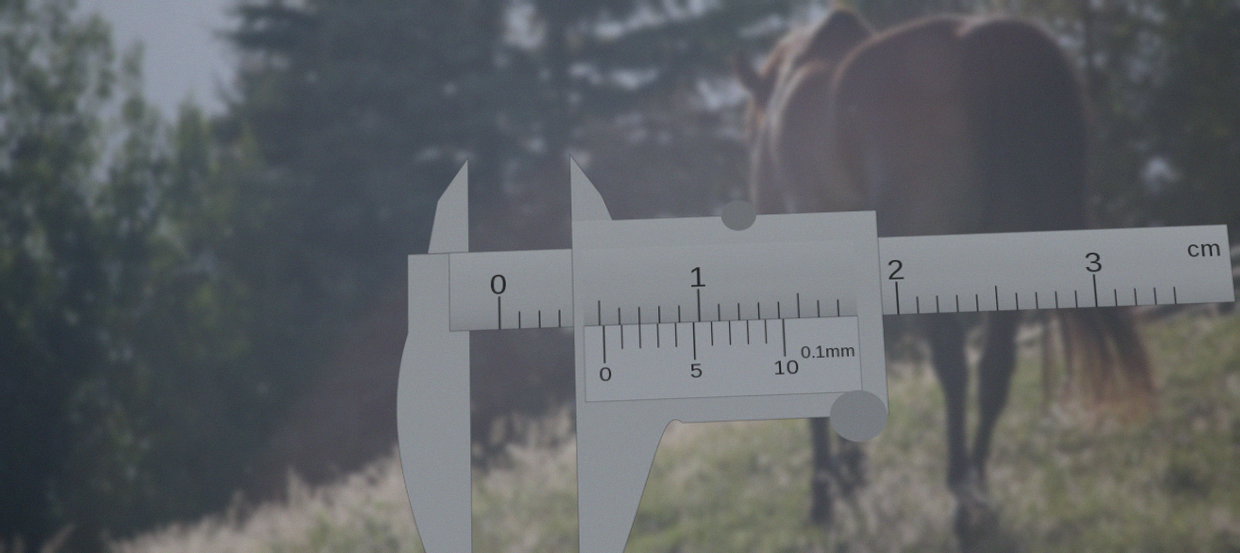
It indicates 5.2 mm
